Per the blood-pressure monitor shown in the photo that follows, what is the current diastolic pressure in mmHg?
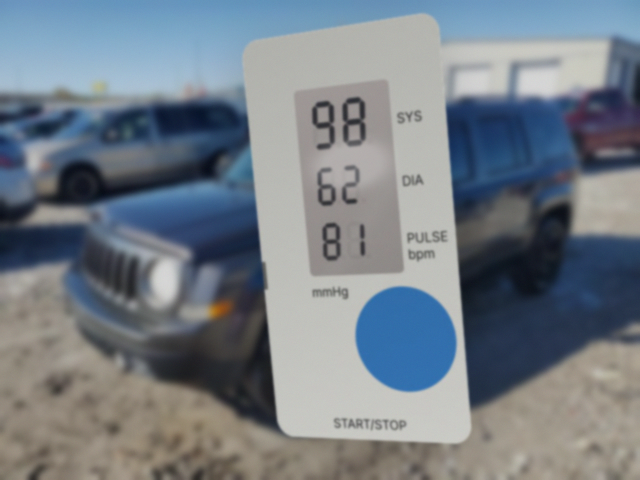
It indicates 62 mmHg
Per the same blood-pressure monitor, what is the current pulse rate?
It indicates 81 bpm
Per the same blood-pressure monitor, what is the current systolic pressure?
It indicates 98 mmHg
